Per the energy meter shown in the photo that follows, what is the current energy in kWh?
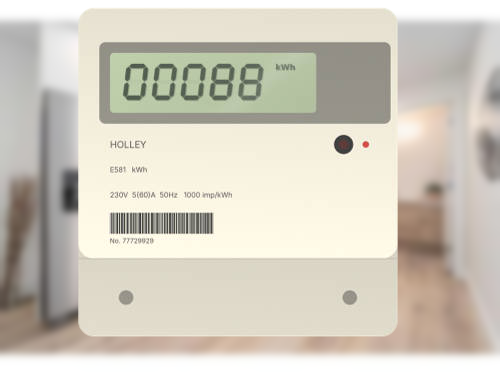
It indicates 88 kWh
